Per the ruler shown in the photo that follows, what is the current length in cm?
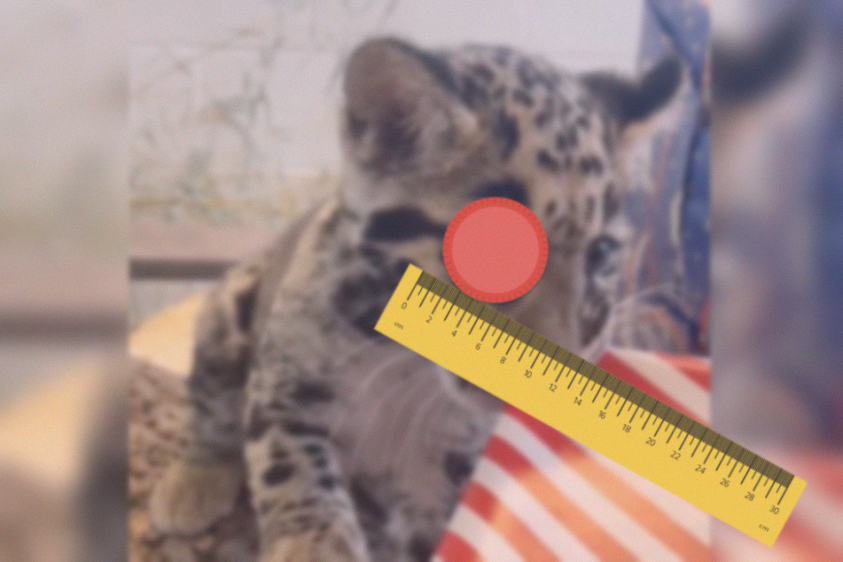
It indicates 7.5 cm
